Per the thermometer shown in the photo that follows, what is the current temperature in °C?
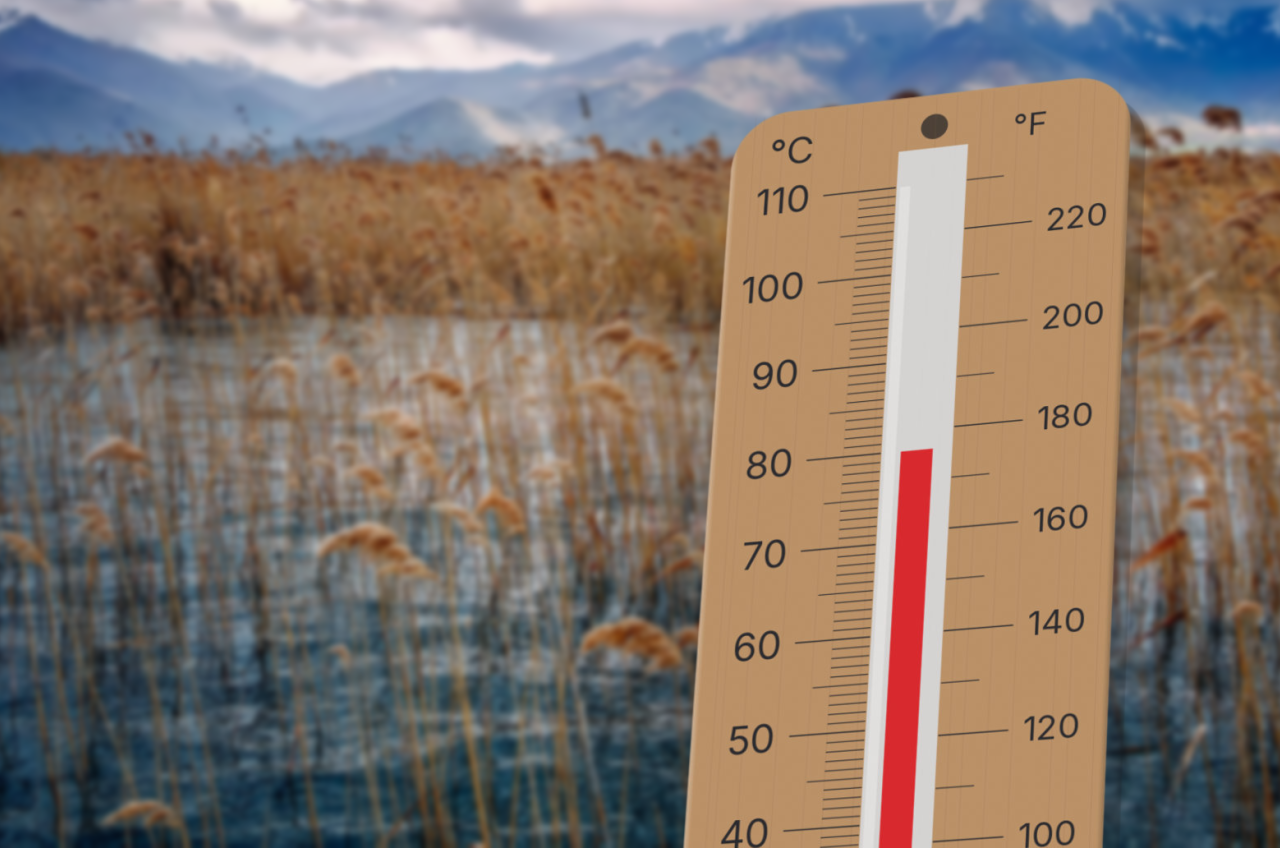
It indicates 80 °C
